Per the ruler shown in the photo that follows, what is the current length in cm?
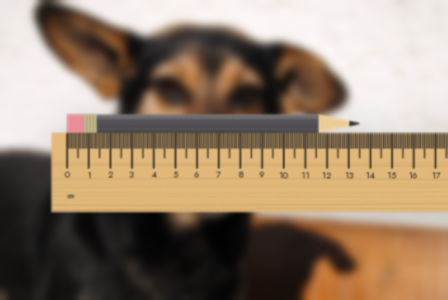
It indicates 13.5 cm
